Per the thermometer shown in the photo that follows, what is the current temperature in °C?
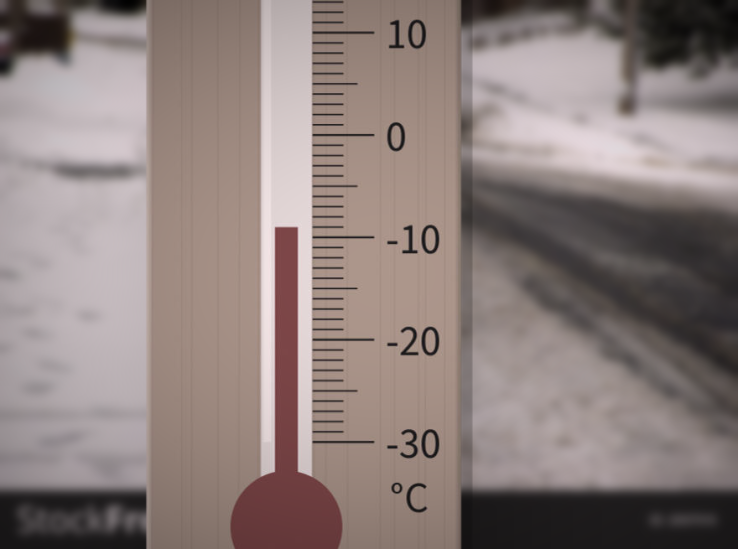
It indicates -9 °C
